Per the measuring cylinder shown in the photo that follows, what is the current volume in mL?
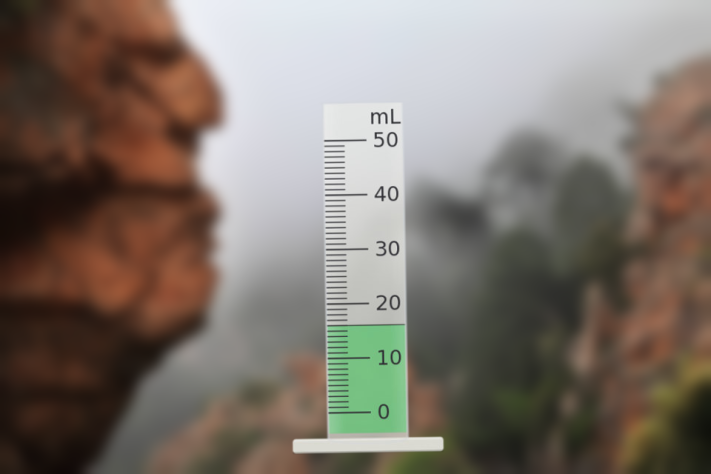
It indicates 16 mL
